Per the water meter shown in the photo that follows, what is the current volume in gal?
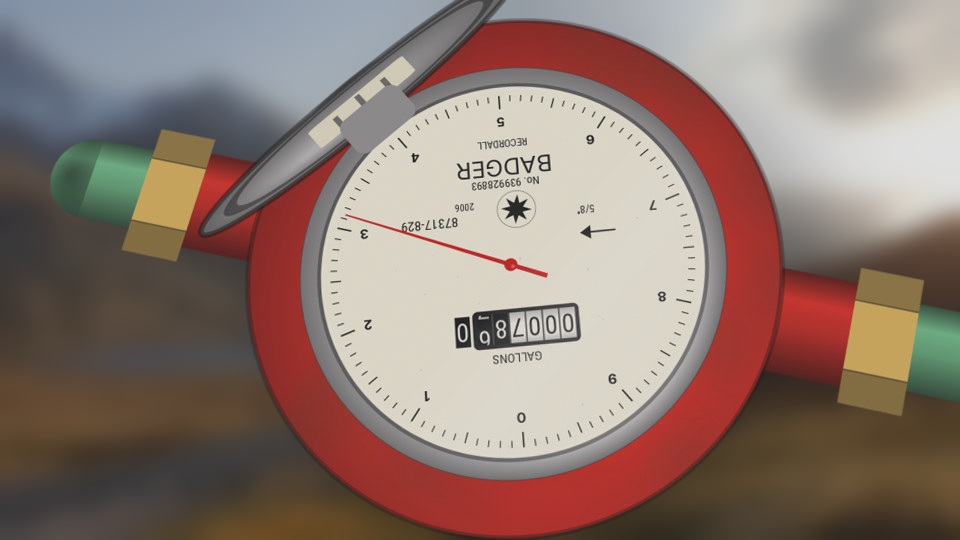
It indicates 7863.1 gal
